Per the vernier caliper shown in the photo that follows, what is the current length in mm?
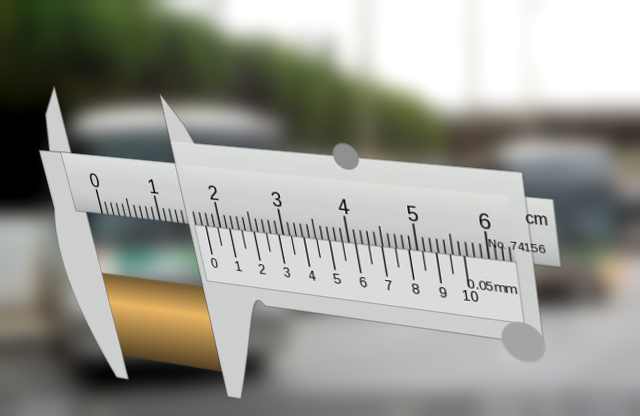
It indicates 17.6 mm
